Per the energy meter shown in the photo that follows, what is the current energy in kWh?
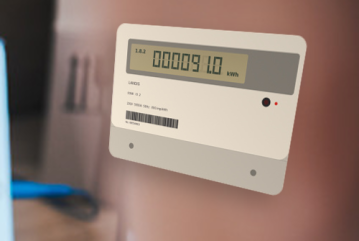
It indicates 91.0 kWh
